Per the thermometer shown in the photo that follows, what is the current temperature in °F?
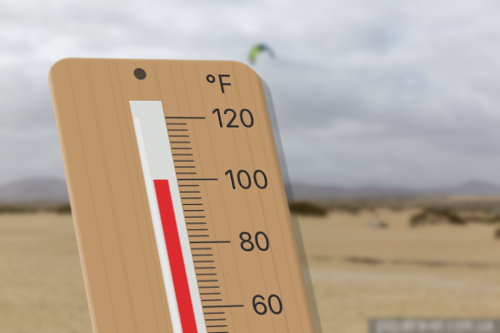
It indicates 100 °F
